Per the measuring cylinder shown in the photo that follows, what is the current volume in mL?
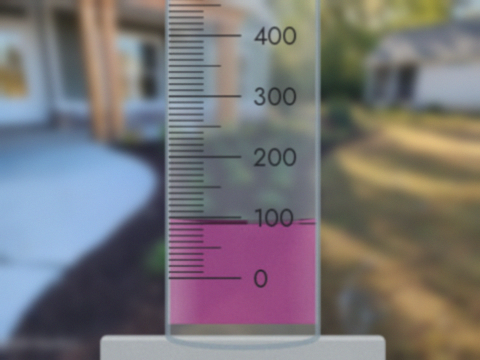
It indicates 90 mL
